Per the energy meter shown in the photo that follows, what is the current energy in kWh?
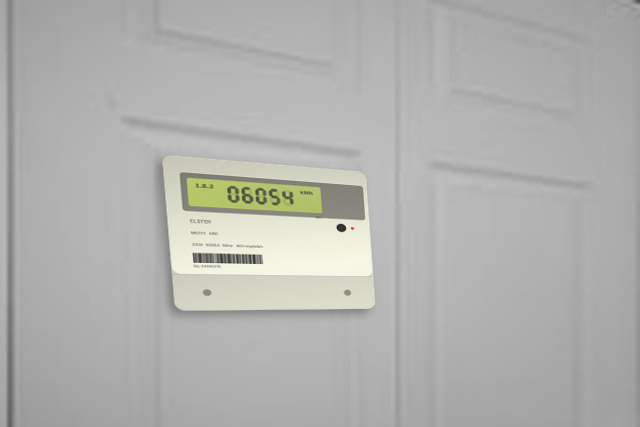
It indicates 6054 kWh
